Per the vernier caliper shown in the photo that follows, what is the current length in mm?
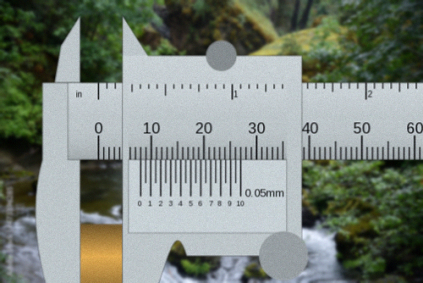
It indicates 8.0 mm
